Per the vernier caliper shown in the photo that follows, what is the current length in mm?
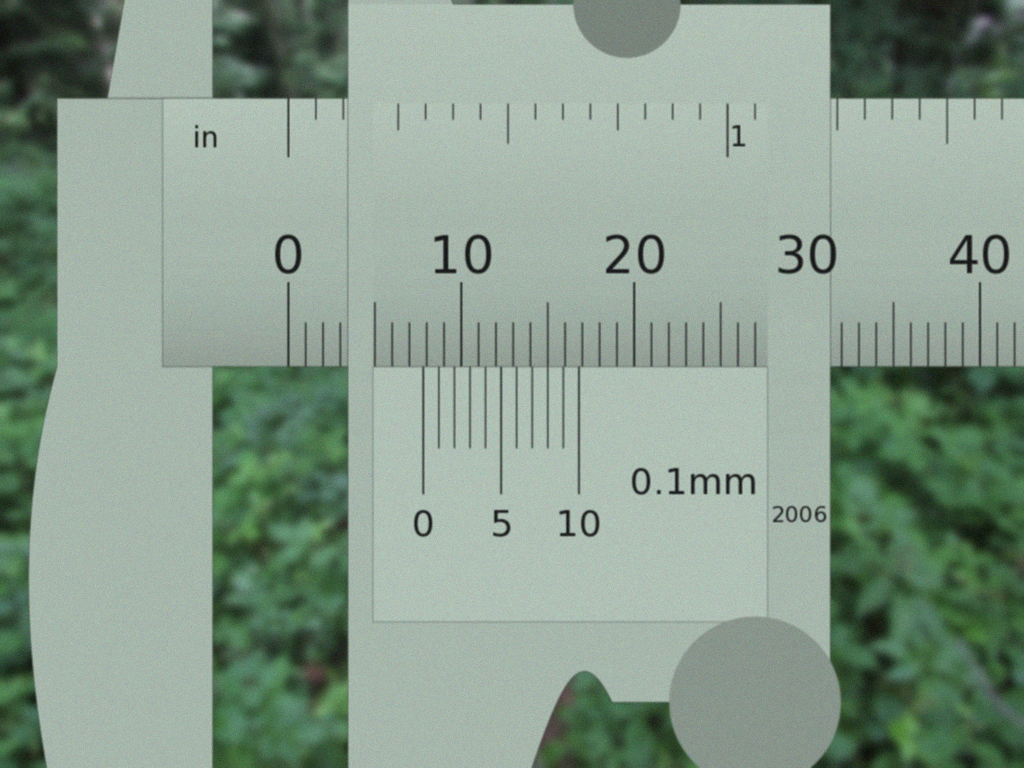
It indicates 7.8 mm
